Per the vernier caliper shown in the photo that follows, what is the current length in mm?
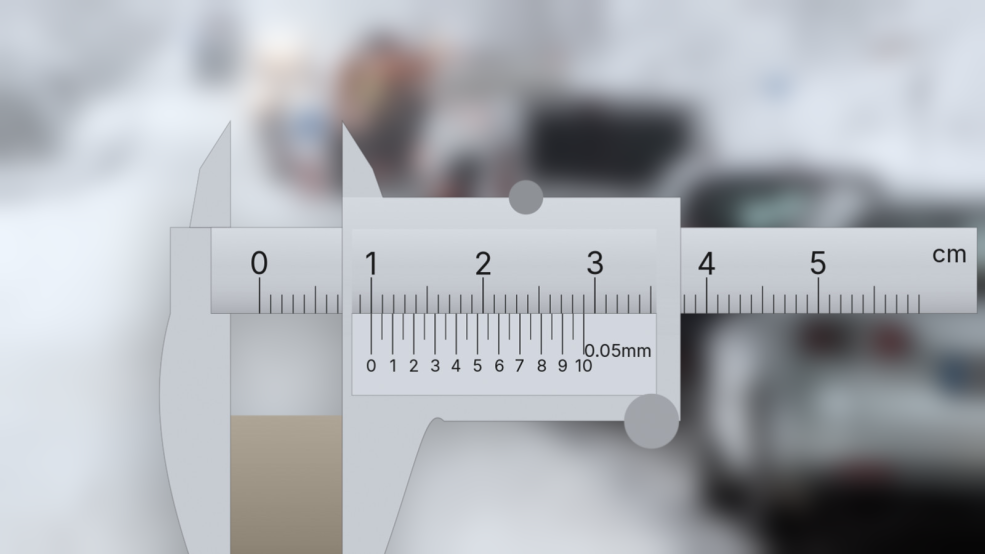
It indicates 10.0 mm
